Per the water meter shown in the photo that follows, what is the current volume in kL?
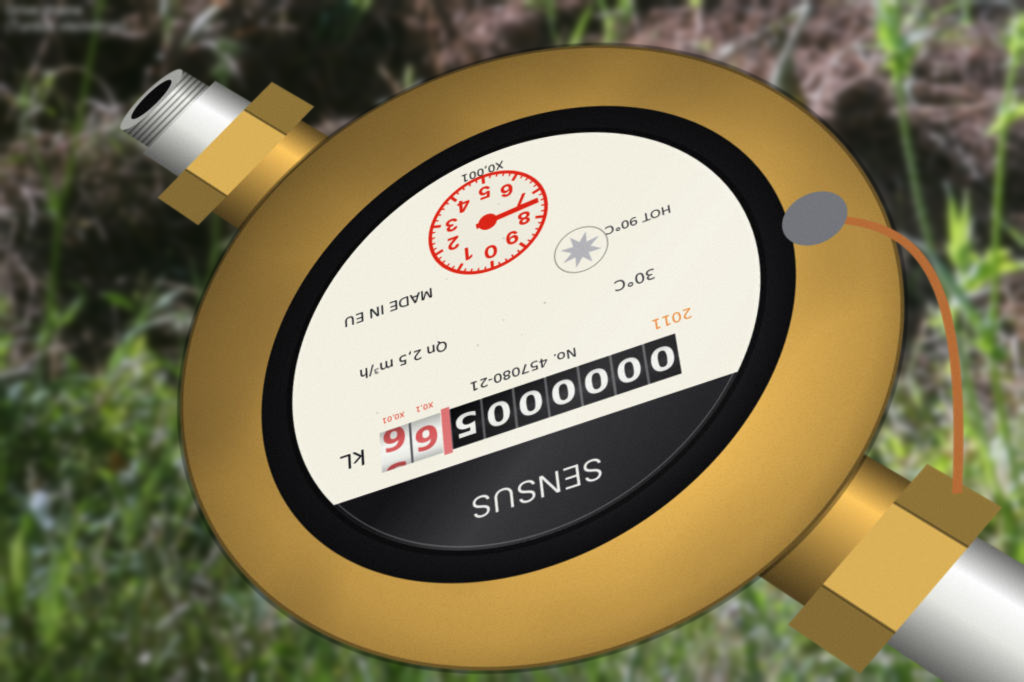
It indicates 5.657 kL
